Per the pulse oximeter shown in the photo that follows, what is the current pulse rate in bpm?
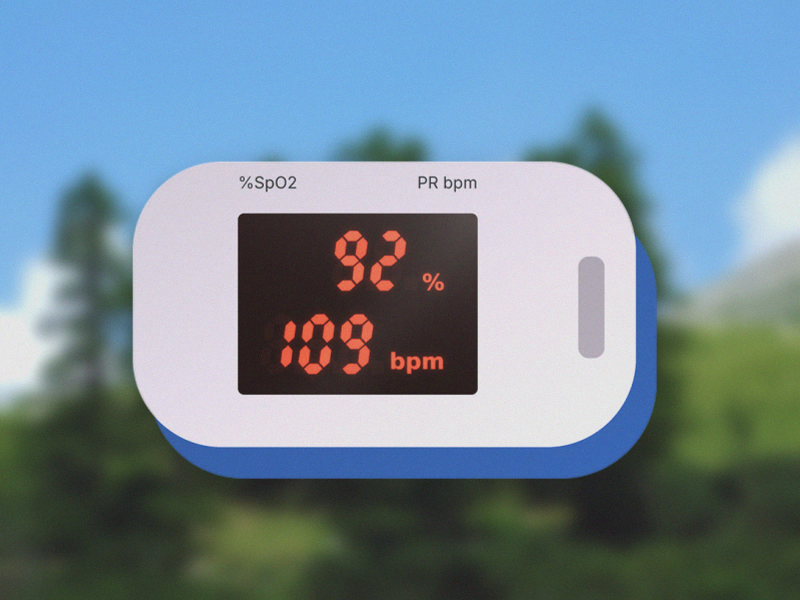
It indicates 109 bpm
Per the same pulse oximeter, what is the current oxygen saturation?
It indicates 92 %
